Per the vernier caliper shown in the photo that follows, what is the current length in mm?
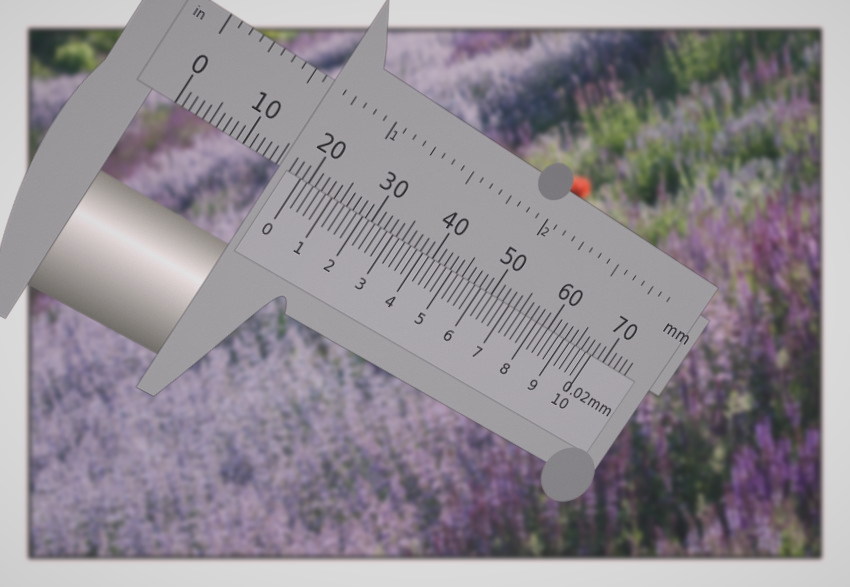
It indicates 18.8 mm
